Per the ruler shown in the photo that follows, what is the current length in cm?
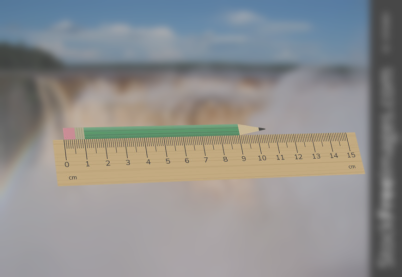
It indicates 10.5 cm
